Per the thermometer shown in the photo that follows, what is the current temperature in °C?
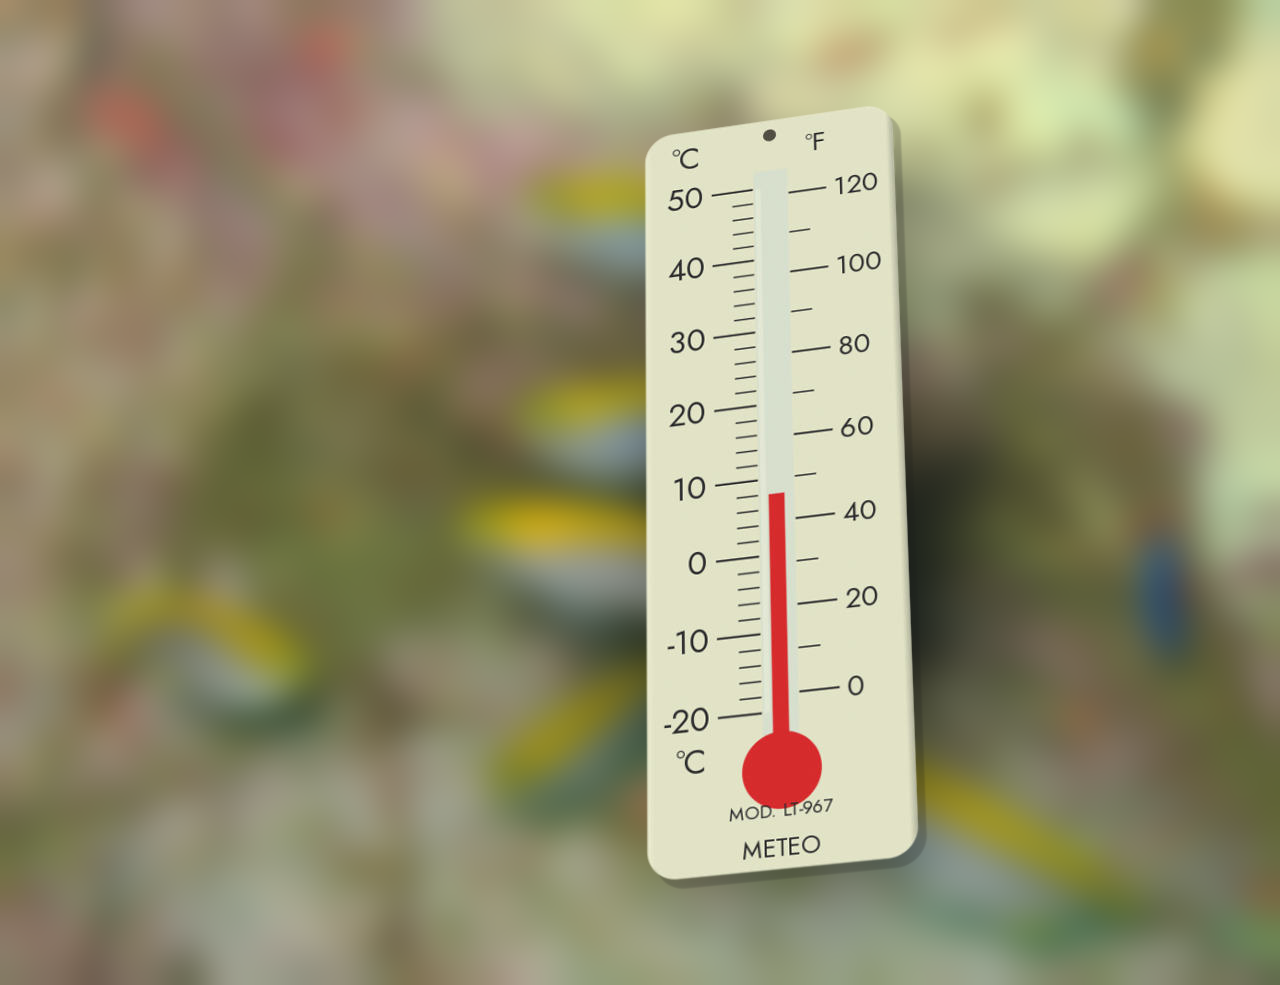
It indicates 8 °C
